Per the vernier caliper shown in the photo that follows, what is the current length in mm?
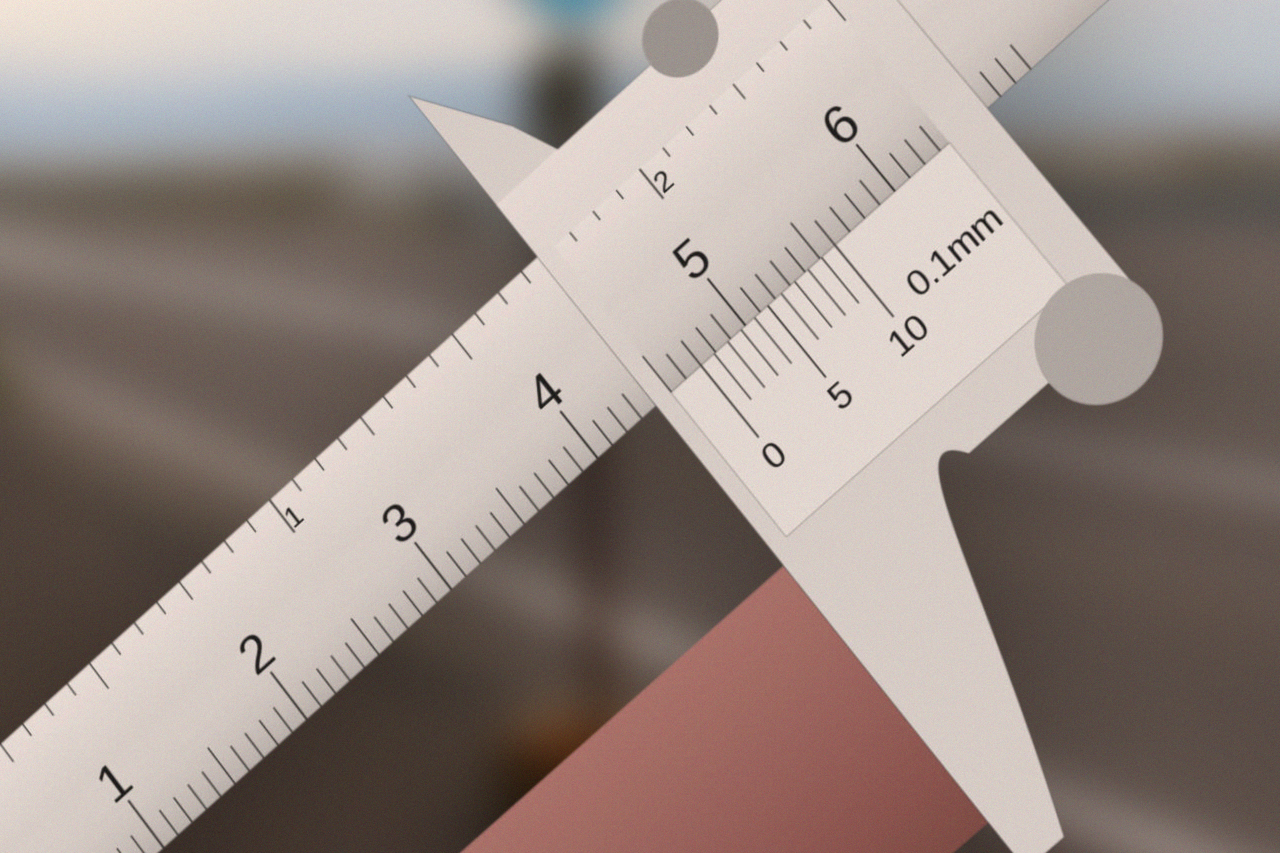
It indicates 47.0 mm
